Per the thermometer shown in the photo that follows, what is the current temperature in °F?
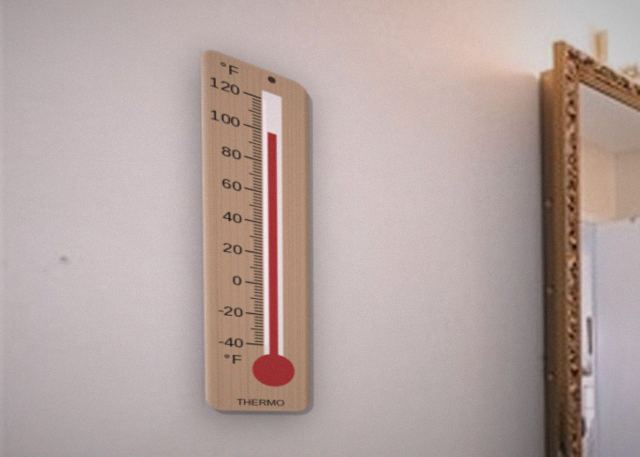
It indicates 100 °F
